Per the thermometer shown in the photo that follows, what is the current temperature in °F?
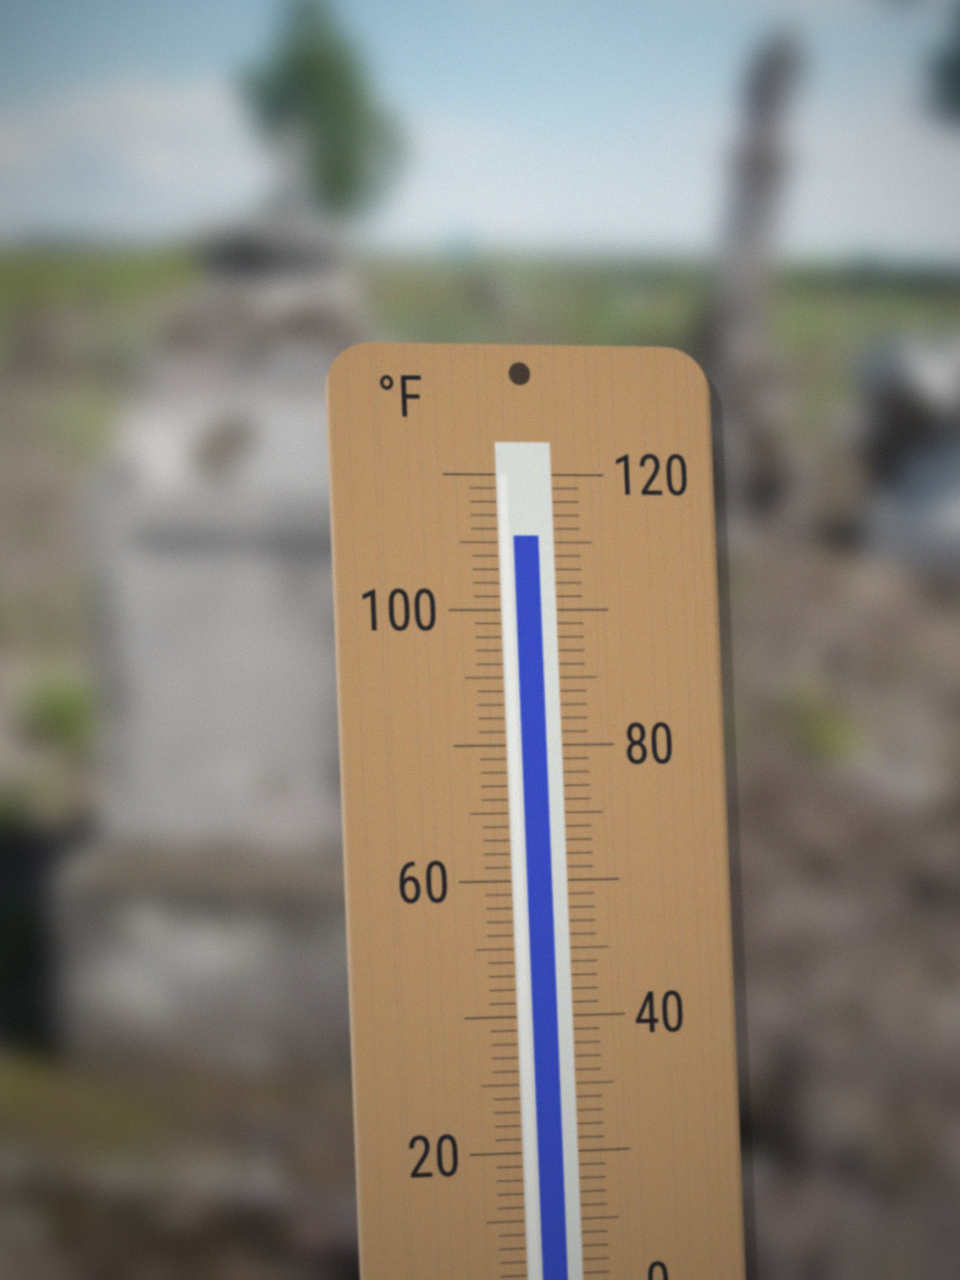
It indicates 111 °F
